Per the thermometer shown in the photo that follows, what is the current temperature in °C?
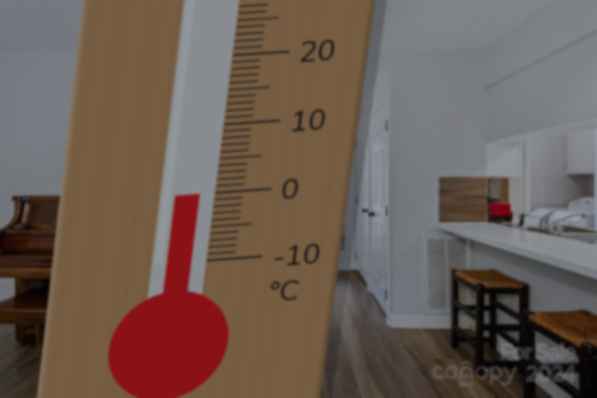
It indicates 0 °C
